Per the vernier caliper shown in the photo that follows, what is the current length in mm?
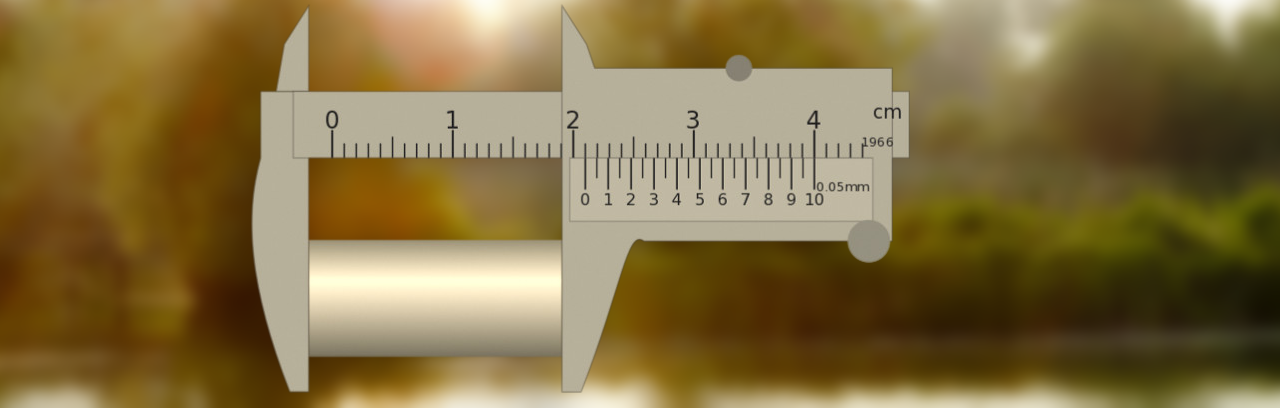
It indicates 21.0 mm
